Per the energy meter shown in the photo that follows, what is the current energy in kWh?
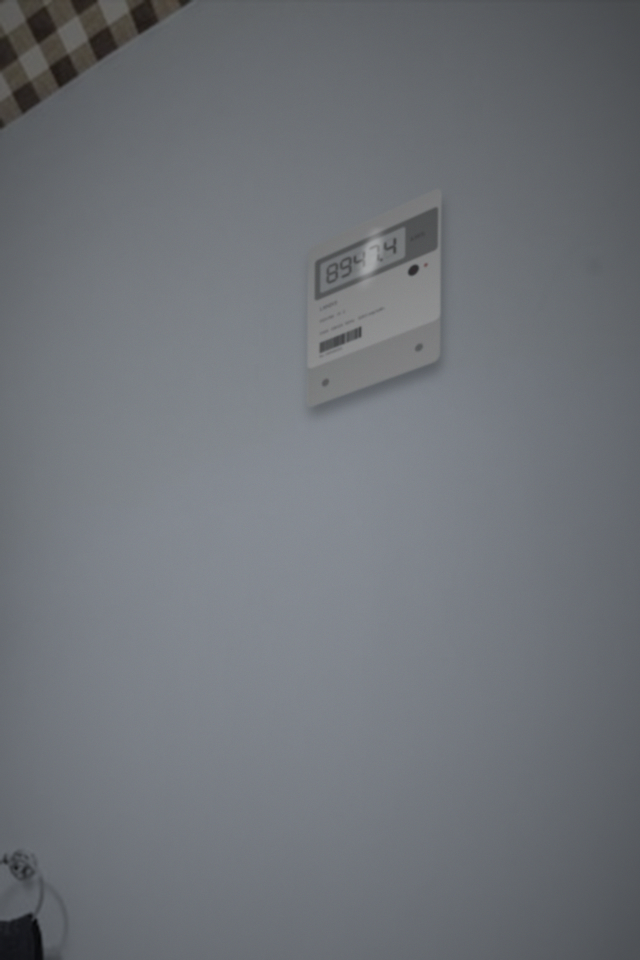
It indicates 8947.4 kWh
